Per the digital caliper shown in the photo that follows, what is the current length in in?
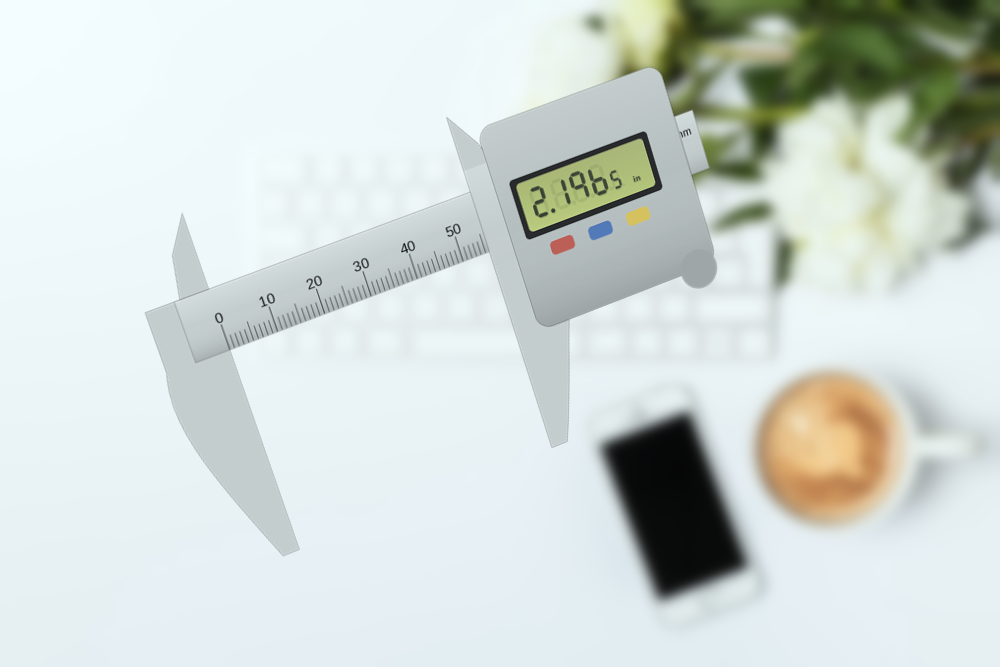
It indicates 2.1965 in
